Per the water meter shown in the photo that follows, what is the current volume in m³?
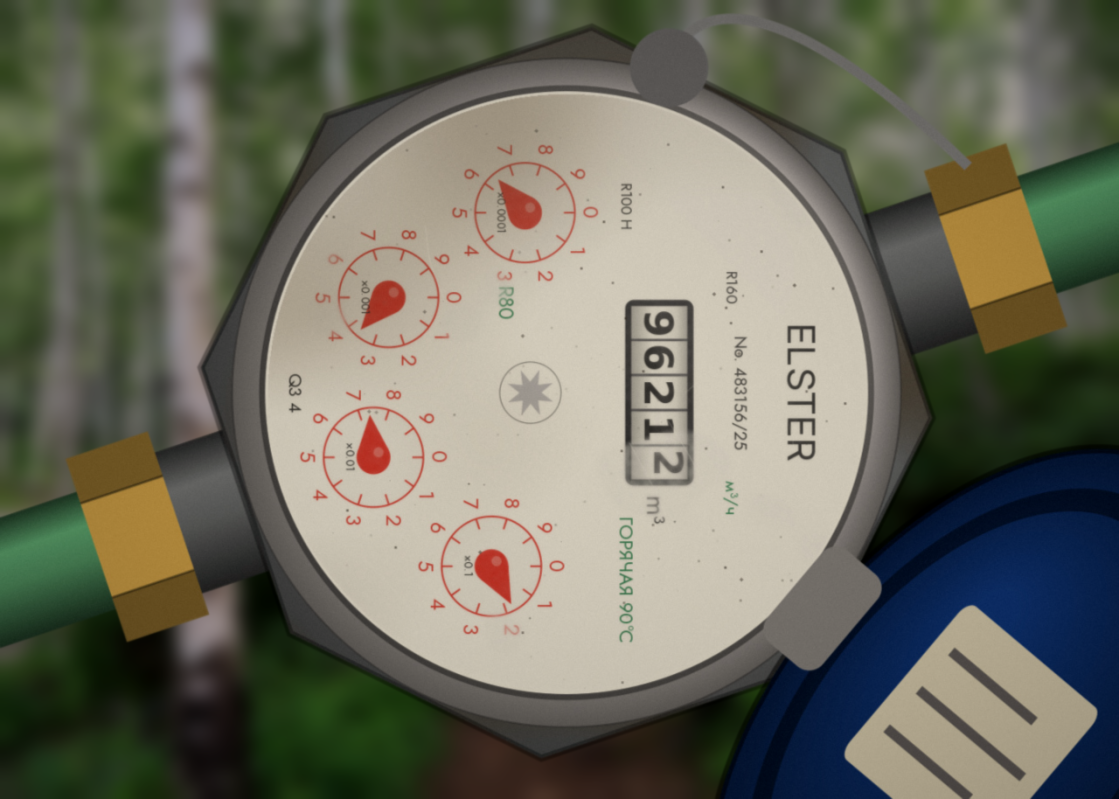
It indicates 96212.1736 m³
